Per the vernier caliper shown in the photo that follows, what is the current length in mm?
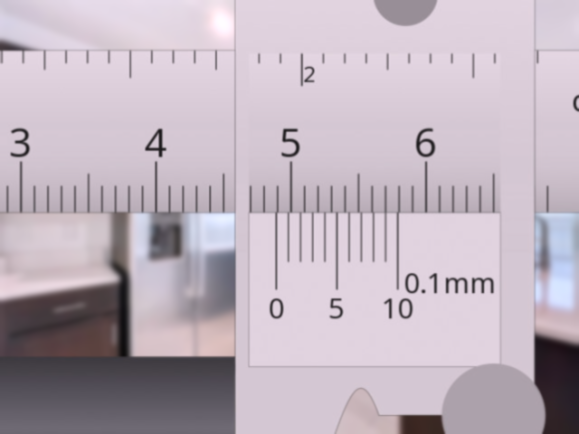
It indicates 48.9 mm
